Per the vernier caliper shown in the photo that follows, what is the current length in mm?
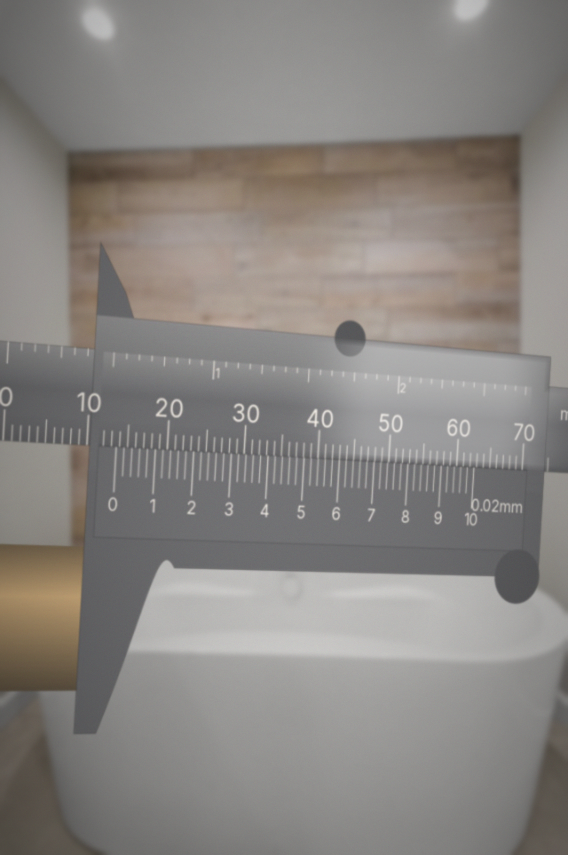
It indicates 13.6 mm
